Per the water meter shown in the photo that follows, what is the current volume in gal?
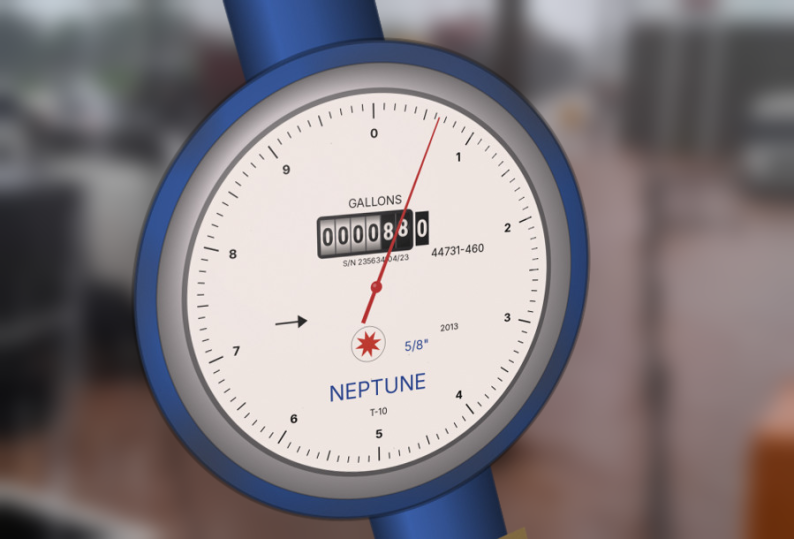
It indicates 880.6 gal
